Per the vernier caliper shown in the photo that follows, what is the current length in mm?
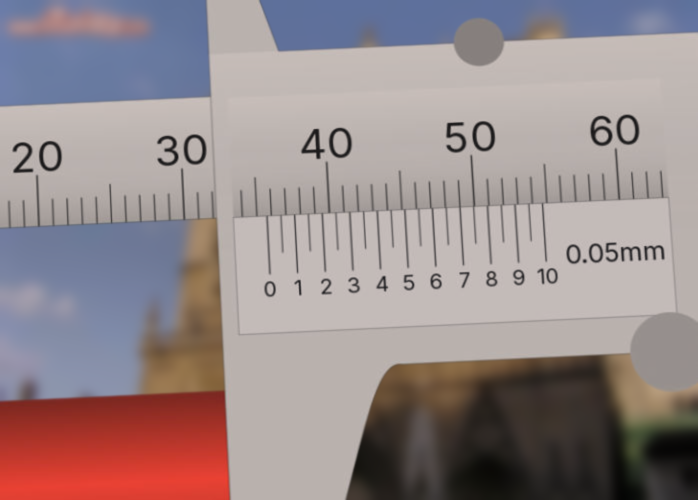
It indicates 35.7 mm
